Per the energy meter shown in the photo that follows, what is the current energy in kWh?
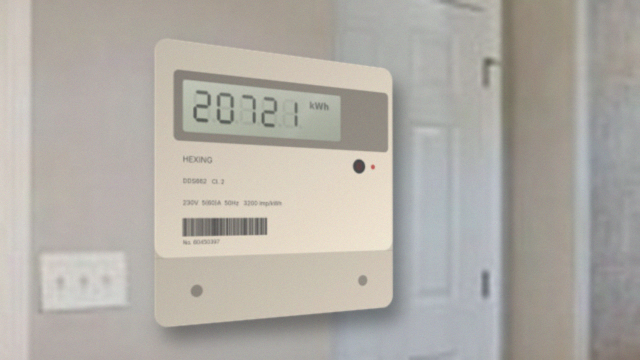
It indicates 20721 kWh
